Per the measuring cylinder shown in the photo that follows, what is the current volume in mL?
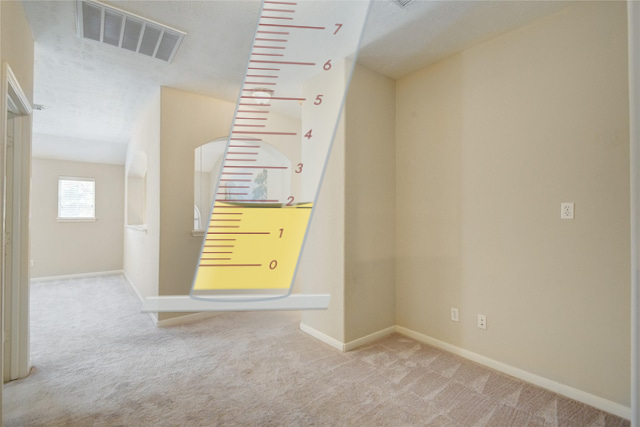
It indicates 1.8 mL
